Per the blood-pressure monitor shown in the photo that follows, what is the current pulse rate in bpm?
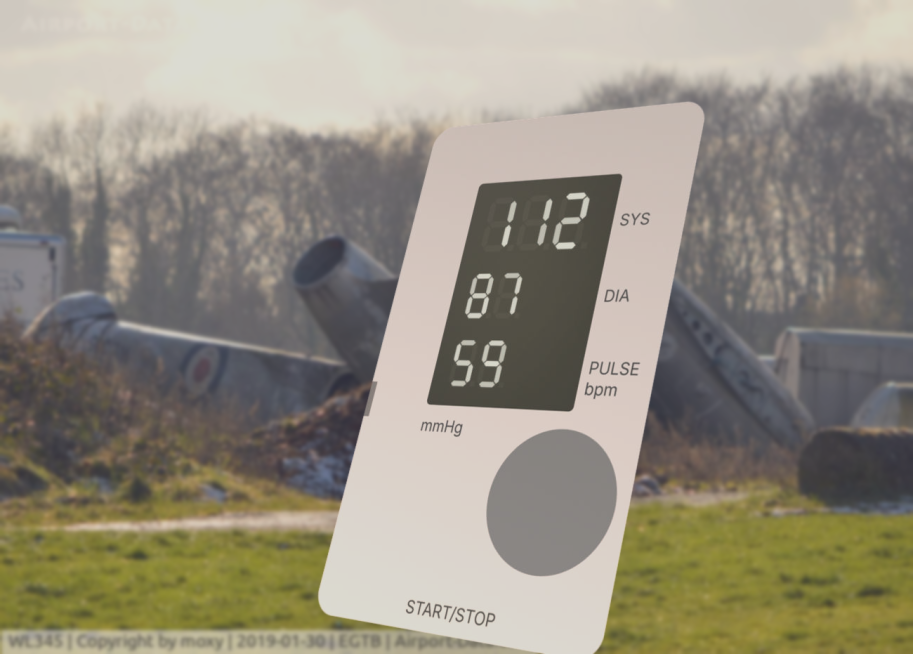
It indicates 59 bpm
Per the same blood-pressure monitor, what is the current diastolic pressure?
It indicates 87 mmHg
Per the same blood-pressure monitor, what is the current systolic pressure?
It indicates 112 mmHg
